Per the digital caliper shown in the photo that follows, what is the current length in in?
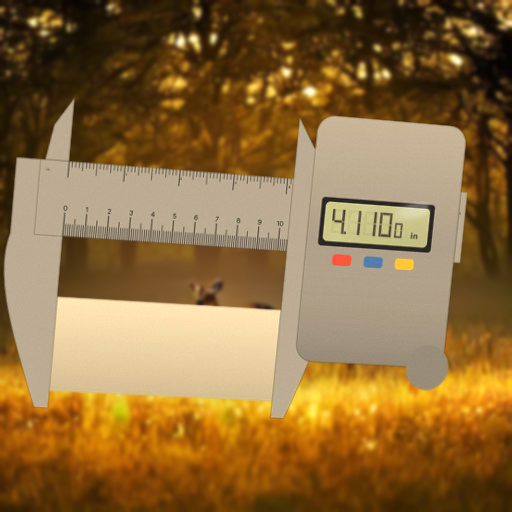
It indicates 4.1100 in
